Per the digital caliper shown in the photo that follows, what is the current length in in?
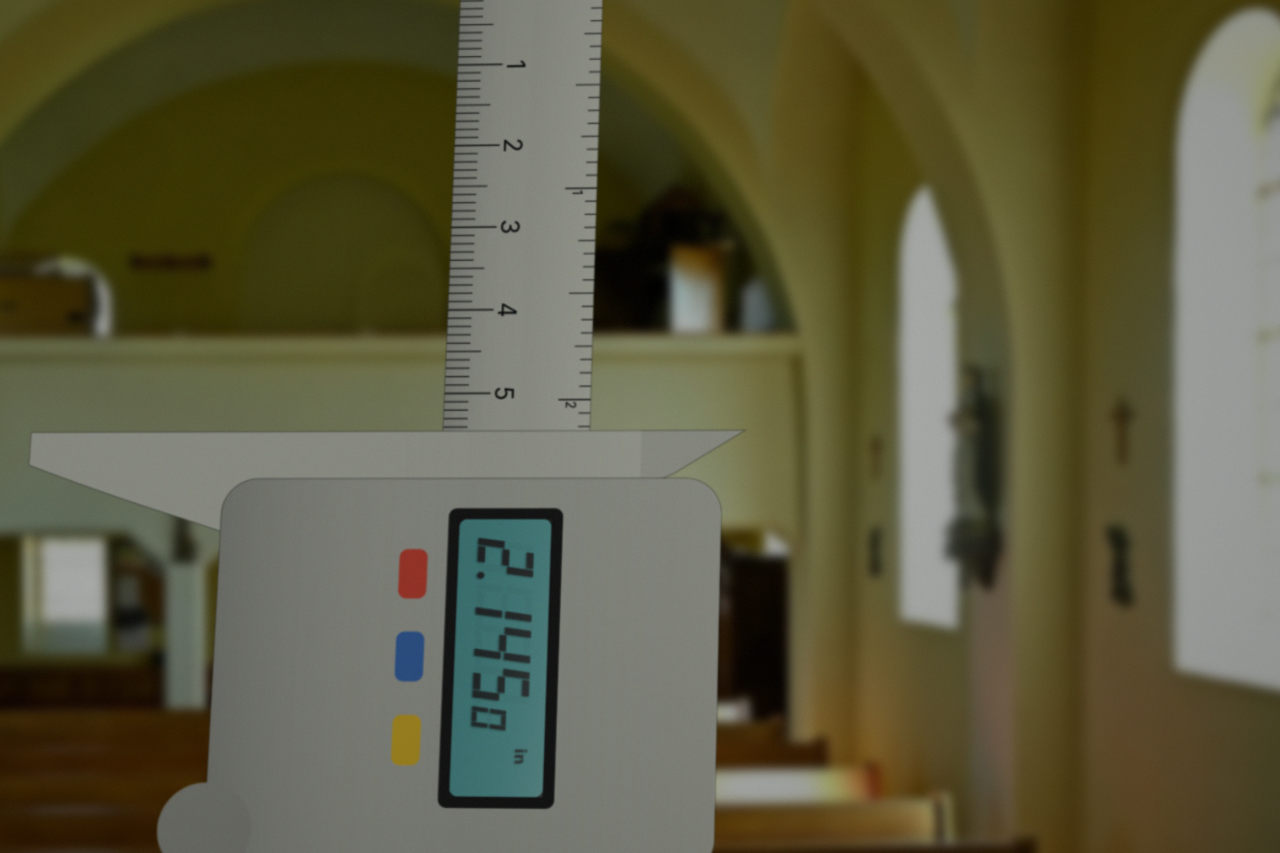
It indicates 2.1450 in
